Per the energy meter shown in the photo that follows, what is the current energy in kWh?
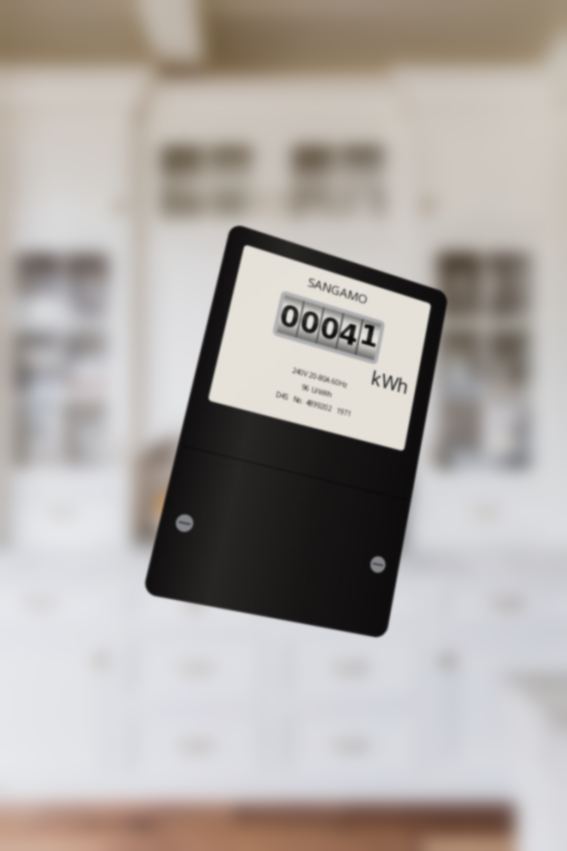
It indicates 41 kWh
